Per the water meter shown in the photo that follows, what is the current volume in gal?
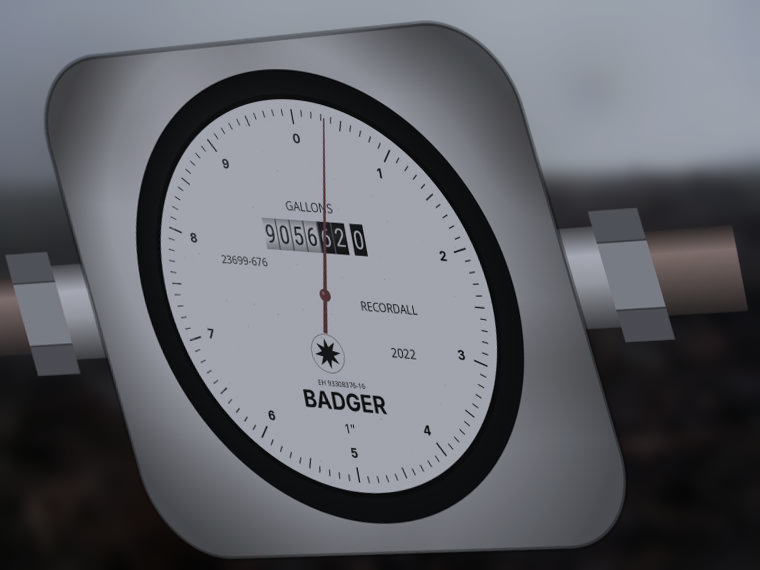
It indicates 9056620.3 gal
